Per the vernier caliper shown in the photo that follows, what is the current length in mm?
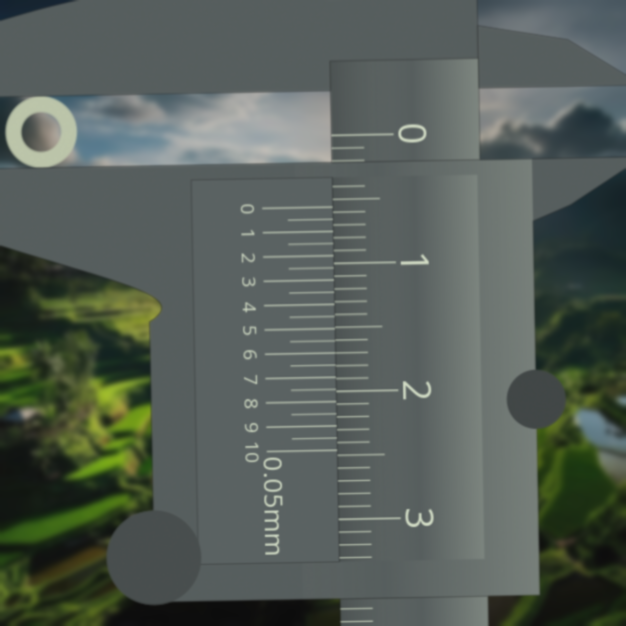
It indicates 5.6 mm
